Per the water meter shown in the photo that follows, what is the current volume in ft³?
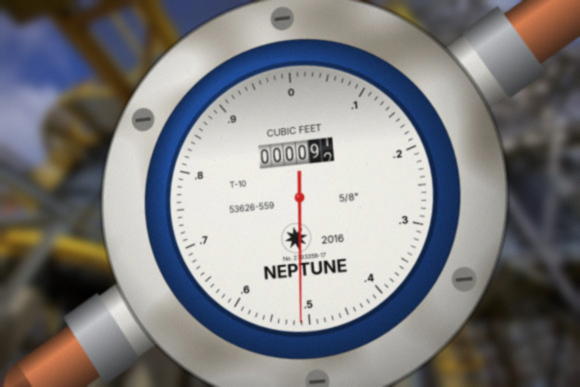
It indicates 91.51 ft³
